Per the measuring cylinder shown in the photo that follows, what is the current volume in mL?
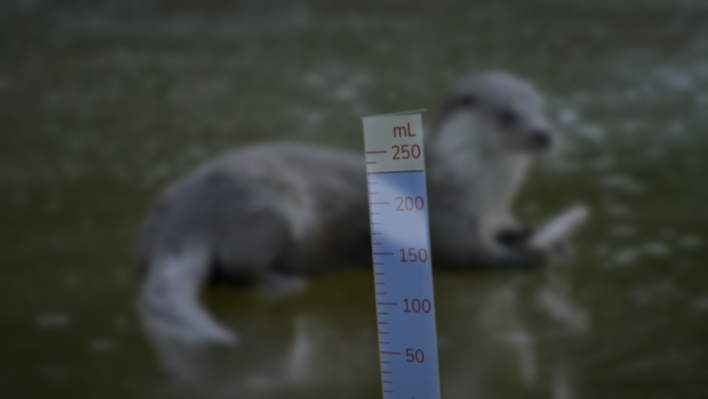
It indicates 230 mL
